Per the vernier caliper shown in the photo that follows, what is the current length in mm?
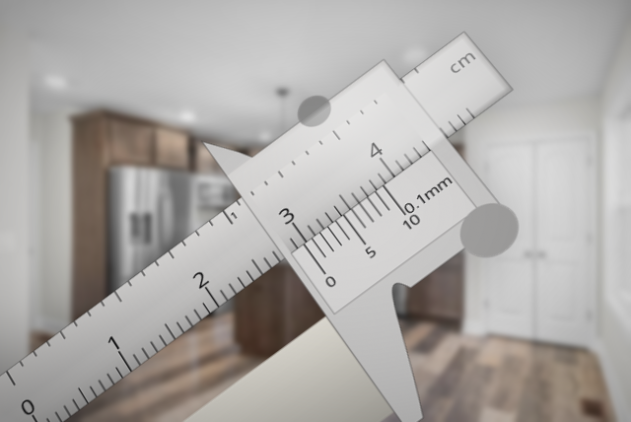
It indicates 29.7 mm
